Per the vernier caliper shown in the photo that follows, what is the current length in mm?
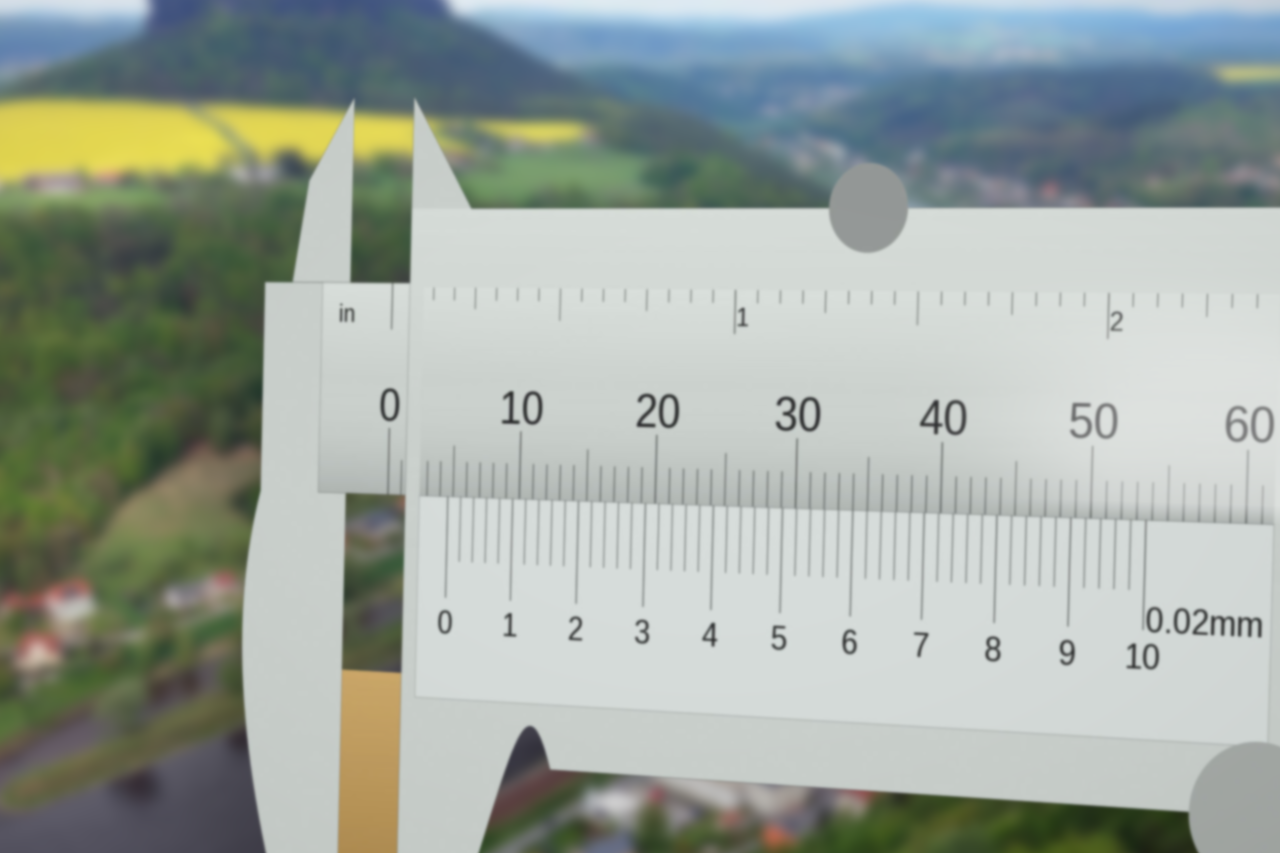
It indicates 4.6 mm
